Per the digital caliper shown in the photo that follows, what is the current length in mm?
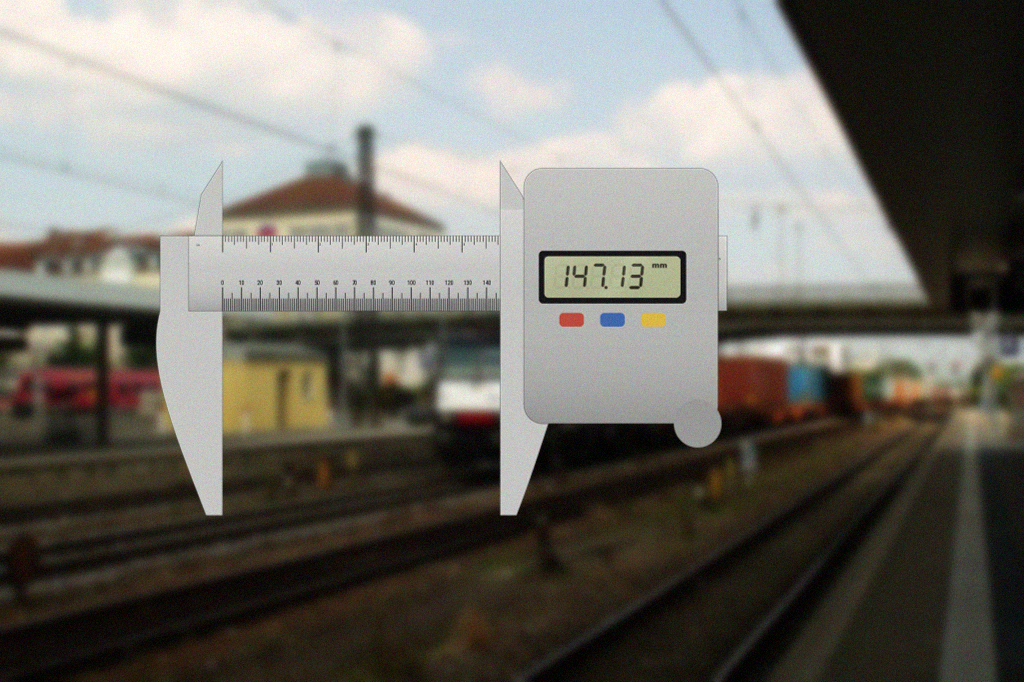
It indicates 147.13 mm
